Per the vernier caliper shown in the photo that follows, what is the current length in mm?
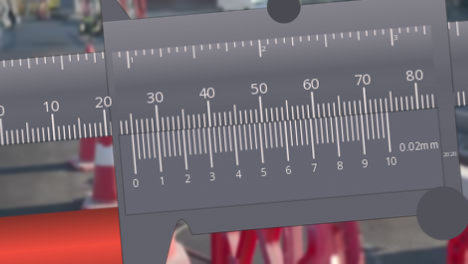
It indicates 25.0 mm
